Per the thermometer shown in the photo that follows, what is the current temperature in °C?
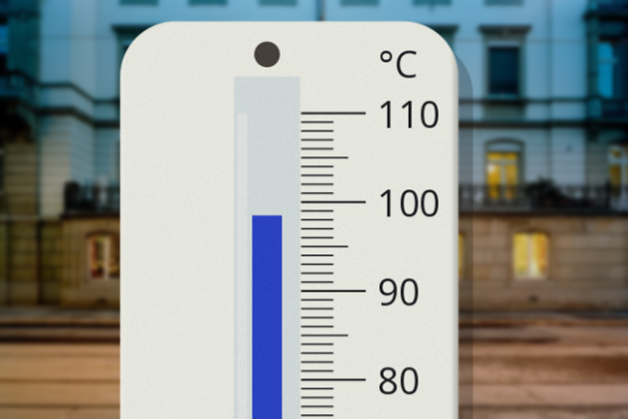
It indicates 98.5 °C
